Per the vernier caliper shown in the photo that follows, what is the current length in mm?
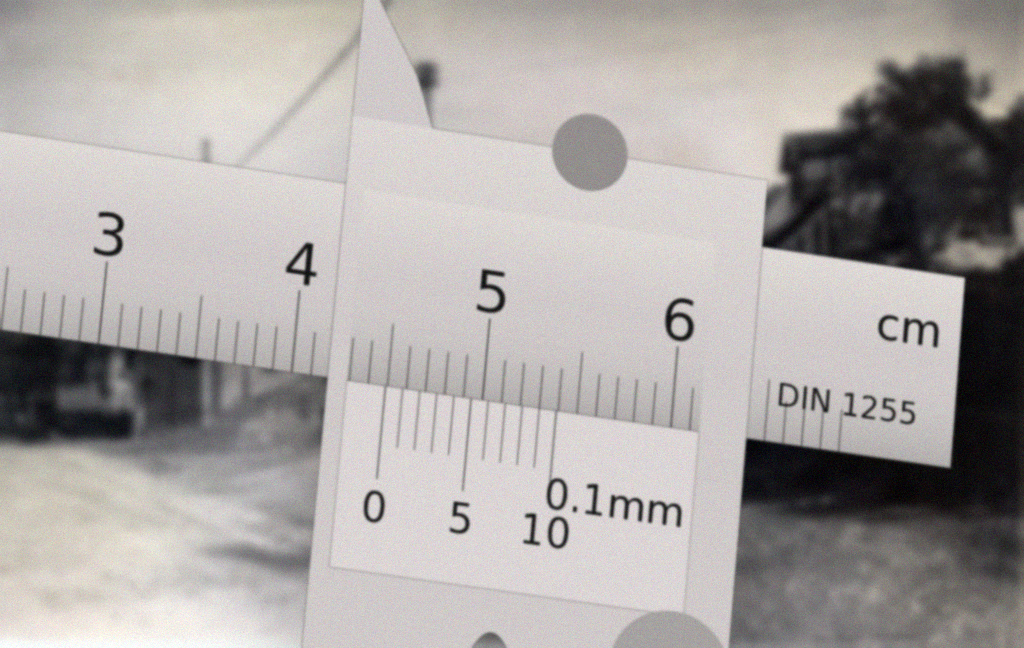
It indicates 44.9 mm
